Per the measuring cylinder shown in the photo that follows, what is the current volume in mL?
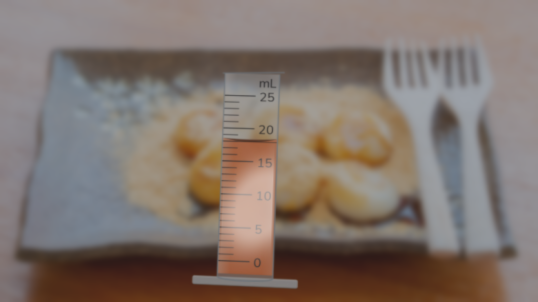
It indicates 18 mL
